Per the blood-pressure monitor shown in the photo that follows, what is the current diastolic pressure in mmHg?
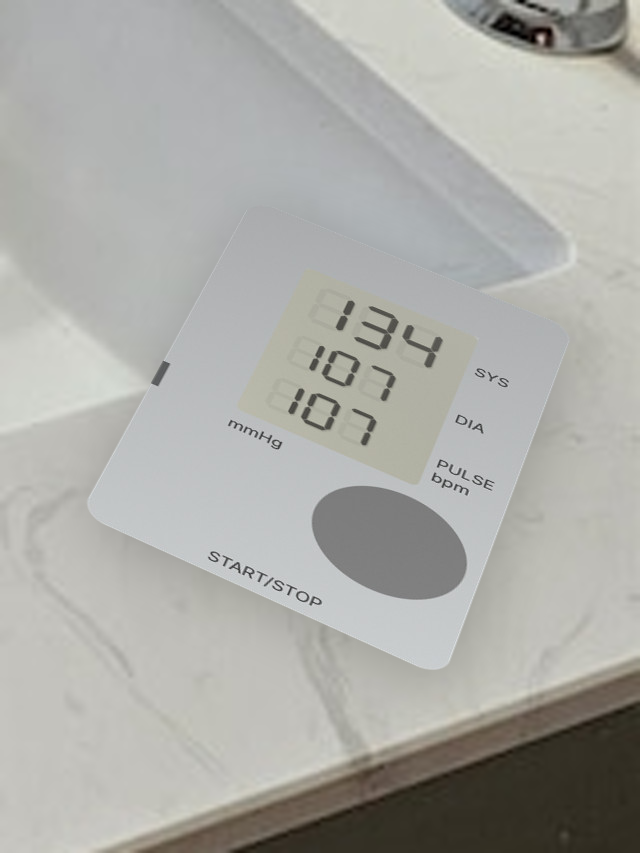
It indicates 107 mmHg
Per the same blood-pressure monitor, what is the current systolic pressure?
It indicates 134 mmHg
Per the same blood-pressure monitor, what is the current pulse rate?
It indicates 107 bpm
